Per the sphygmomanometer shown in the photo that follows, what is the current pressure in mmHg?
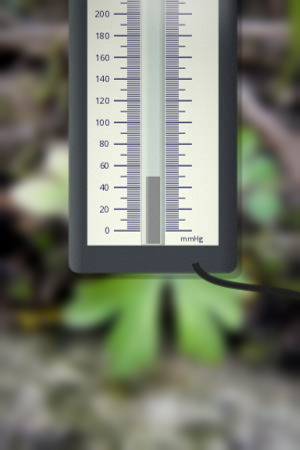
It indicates 50 mmHg
